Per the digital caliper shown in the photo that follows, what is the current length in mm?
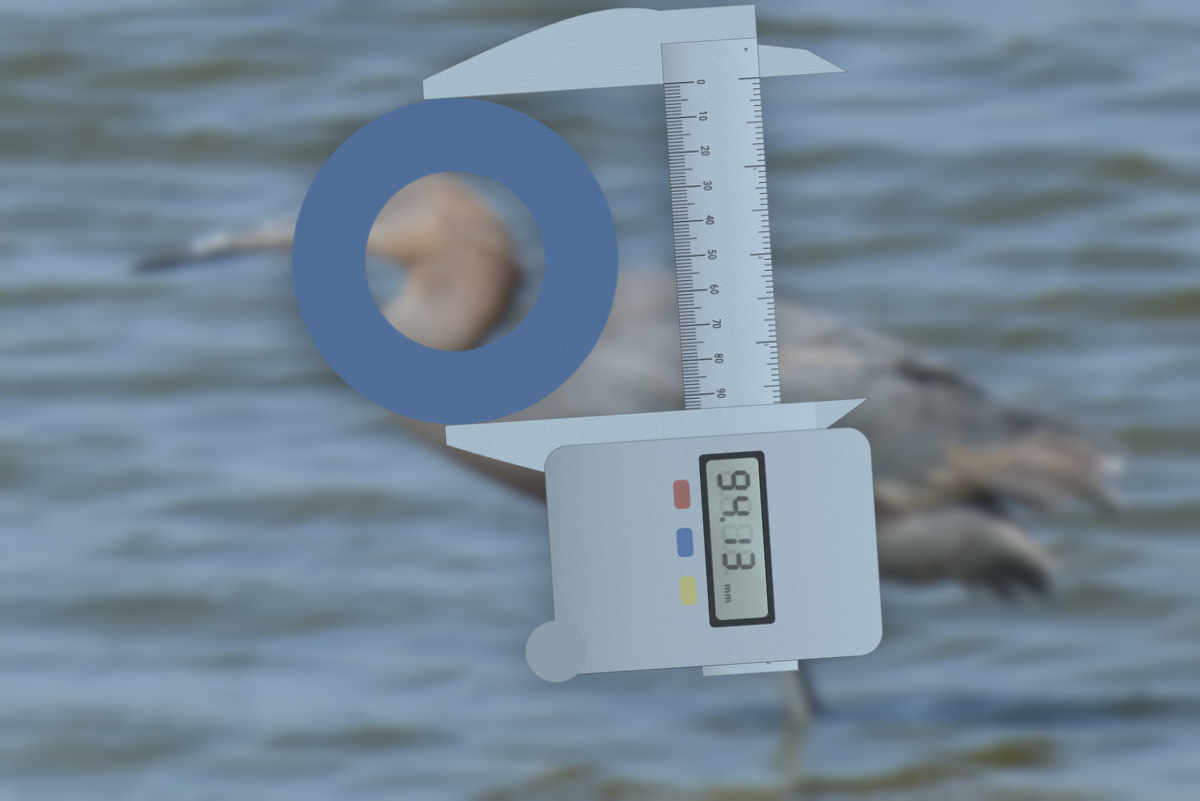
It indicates 94.13 mm
